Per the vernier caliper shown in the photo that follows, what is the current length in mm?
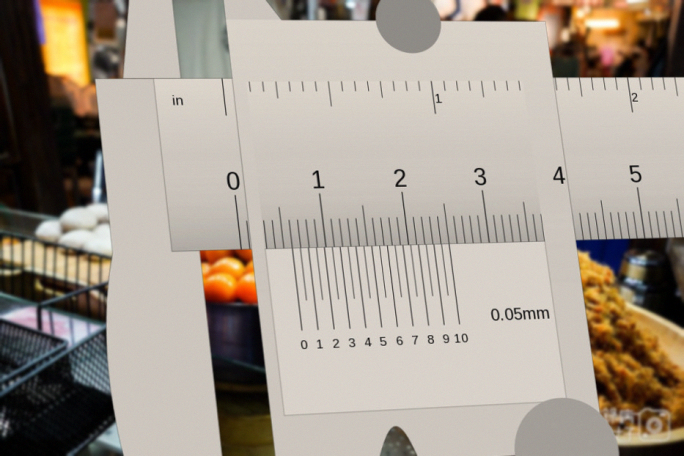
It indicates 6.0 mm
